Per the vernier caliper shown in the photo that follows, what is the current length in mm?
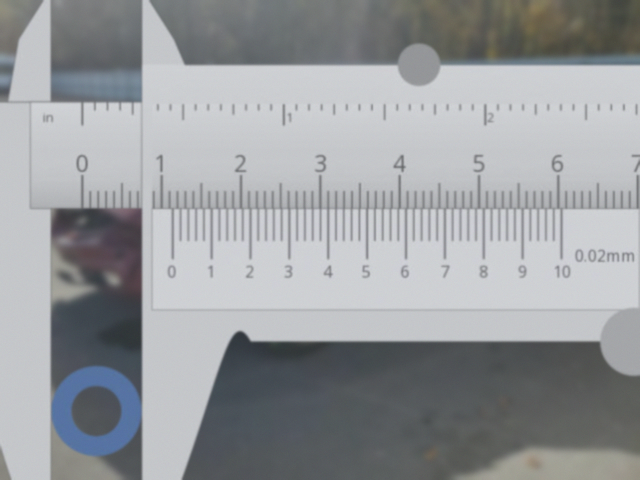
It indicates 11.4 mm
